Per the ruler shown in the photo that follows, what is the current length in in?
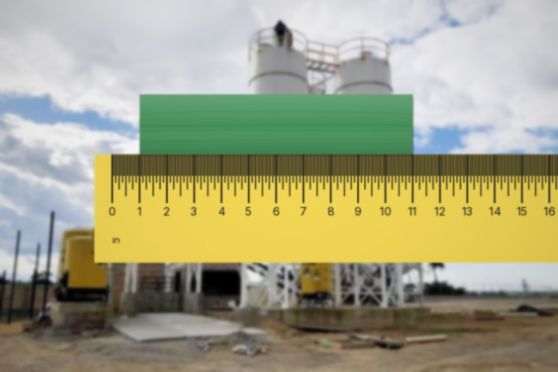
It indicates 10 in
